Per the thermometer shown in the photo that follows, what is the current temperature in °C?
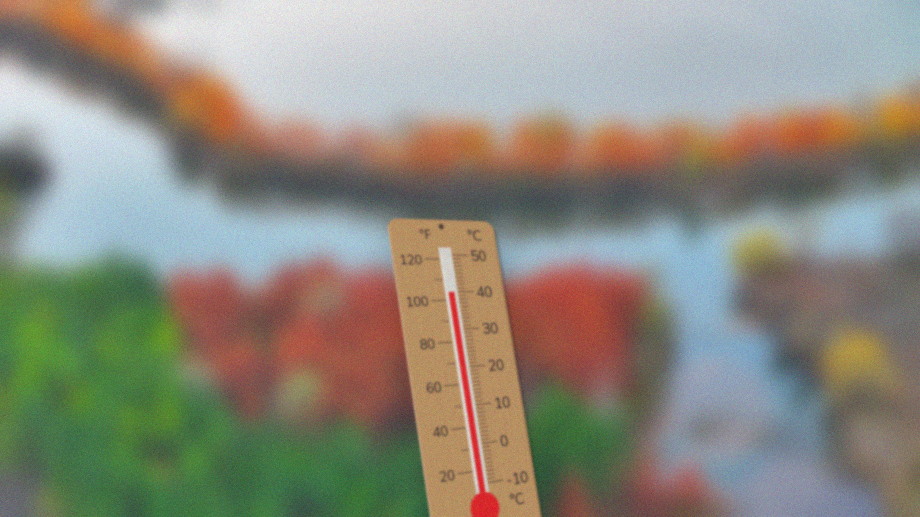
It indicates 40 °C
